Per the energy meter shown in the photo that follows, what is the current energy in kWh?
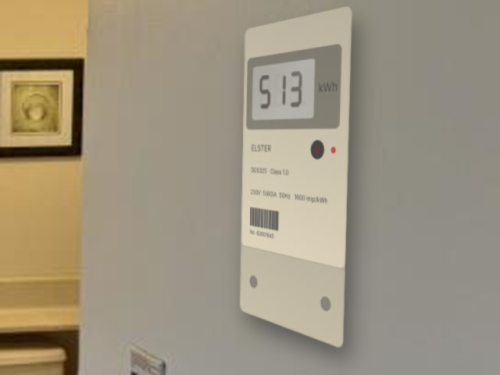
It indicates 513 kWh
